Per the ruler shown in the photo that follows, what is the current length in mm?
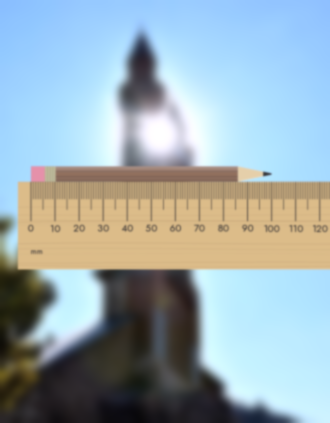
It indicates 100 mm
